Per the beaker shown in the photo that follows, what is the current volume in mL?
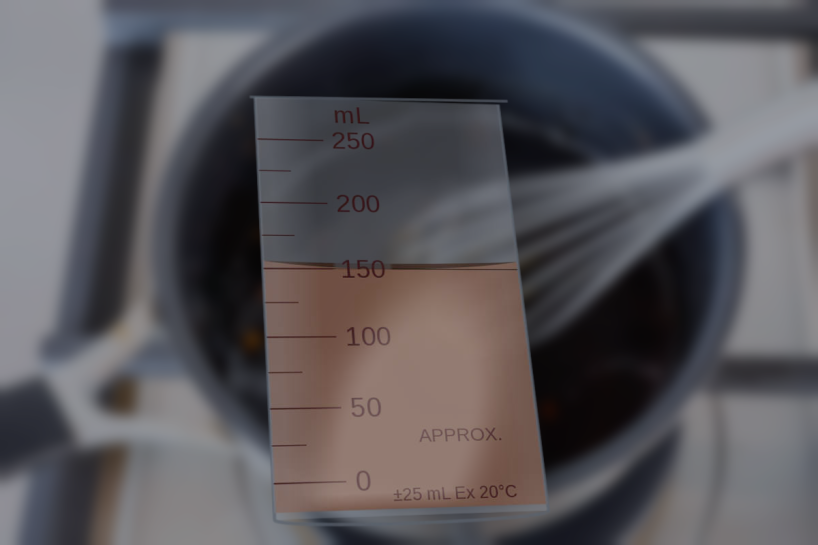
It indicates 150 mL
